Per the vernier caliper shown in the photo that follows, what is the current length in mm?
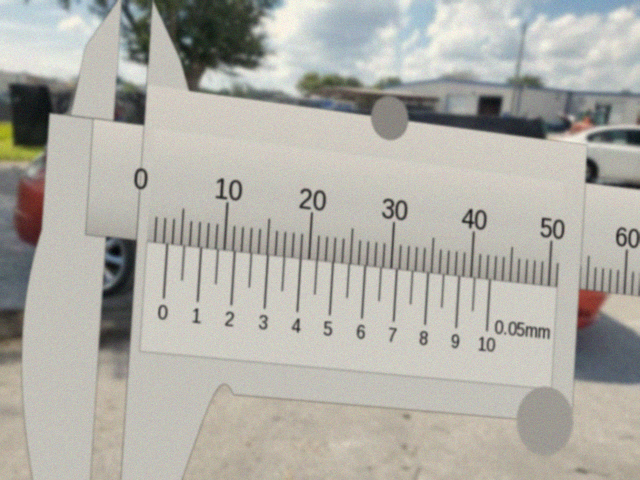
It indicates 3.4 mm
